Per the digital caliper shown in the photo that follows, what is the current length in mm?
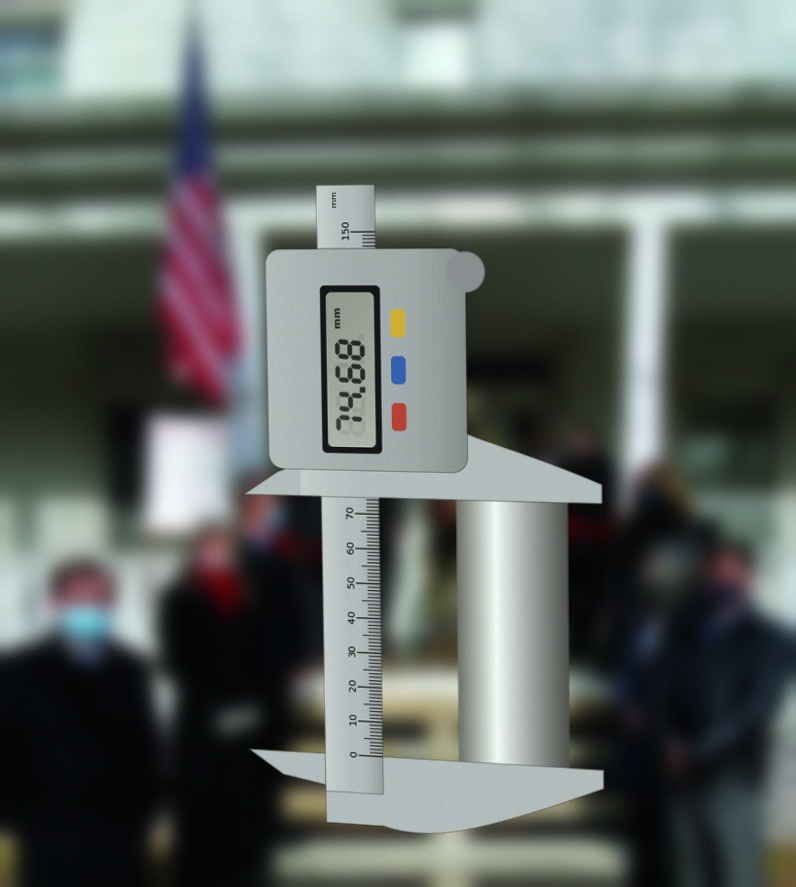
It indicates 74.68 mm
